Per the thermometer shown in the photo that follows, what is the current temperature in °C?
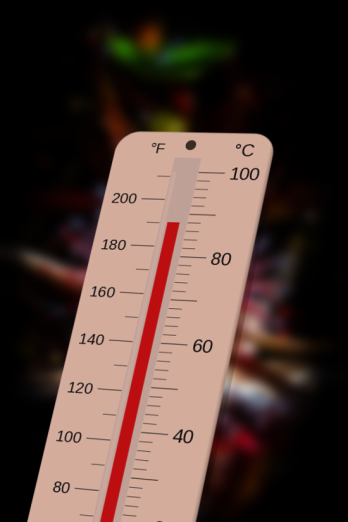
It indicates 88 °C
